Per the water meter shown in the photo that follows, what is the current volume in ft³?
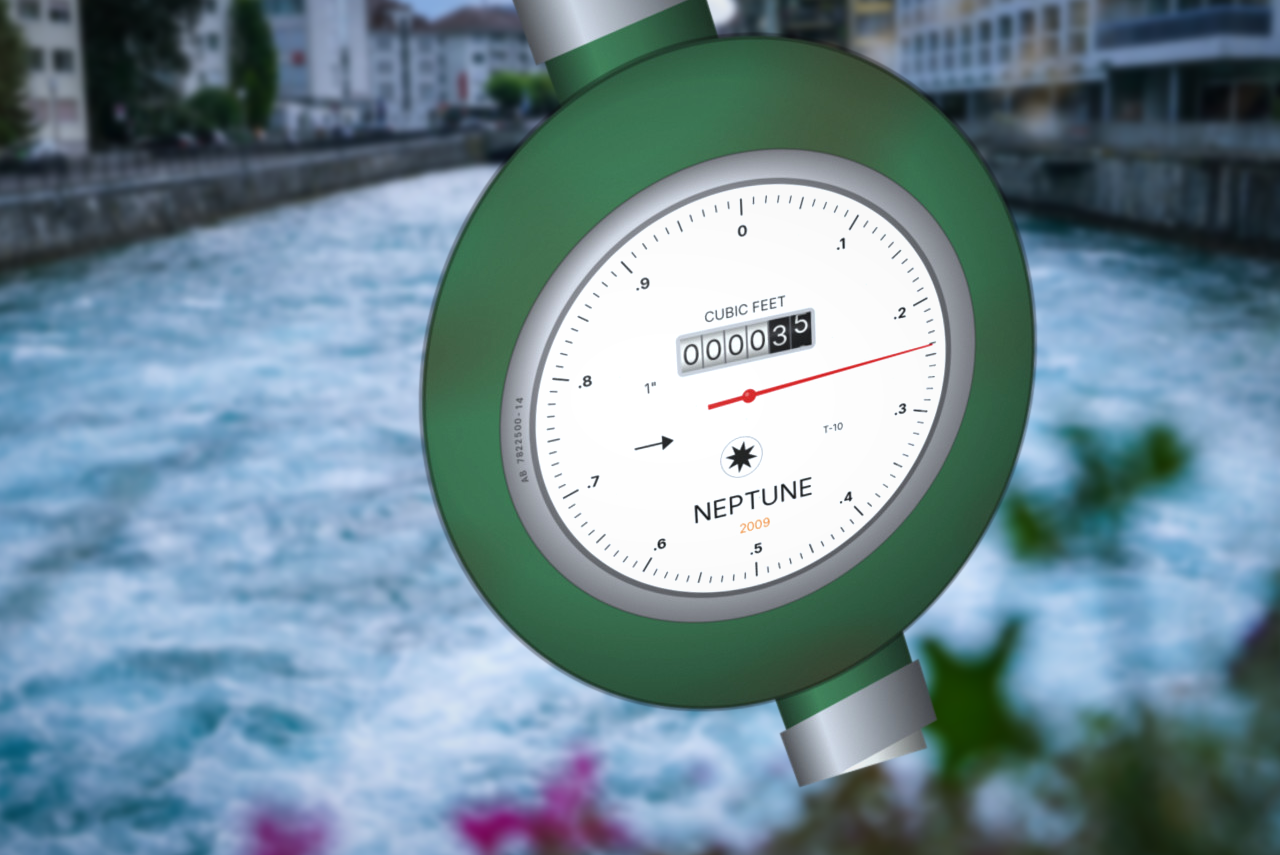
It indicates 35.24 ft³
